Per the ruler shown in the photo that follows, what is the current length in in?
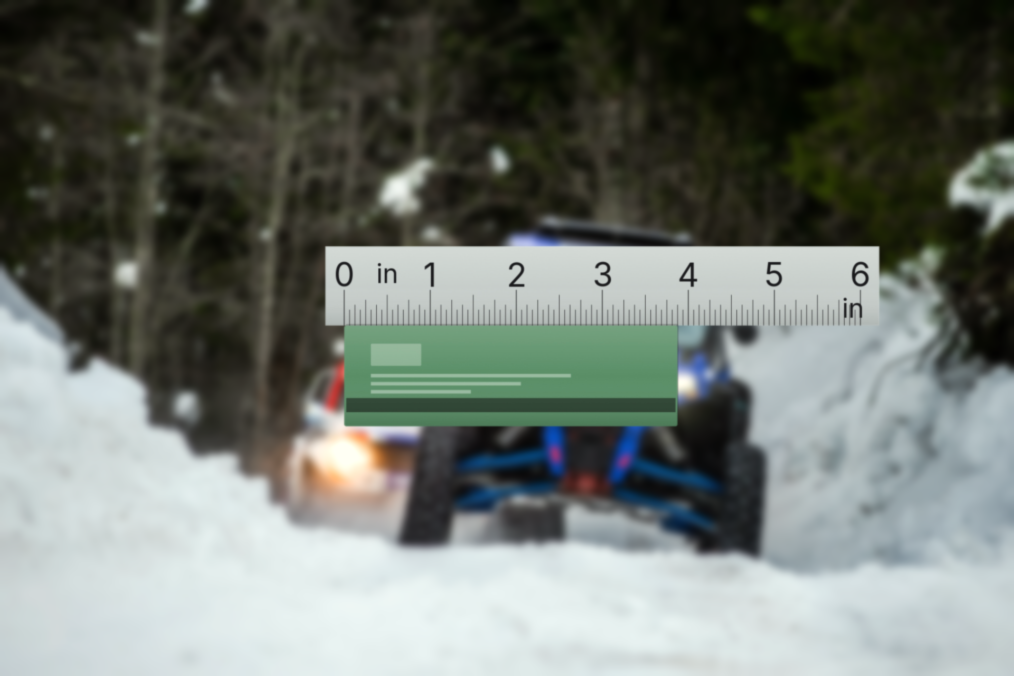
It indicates 3.875 in
